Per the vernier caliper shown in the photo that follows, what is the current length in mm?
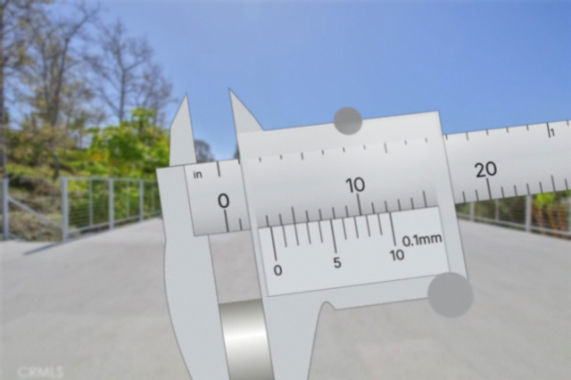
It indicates 3.2 mm
